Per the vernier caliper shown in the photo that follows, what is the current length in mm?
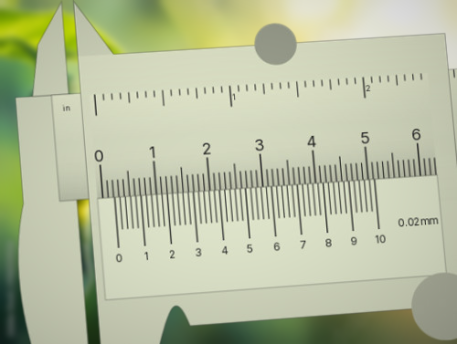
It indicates 2.2 mm
